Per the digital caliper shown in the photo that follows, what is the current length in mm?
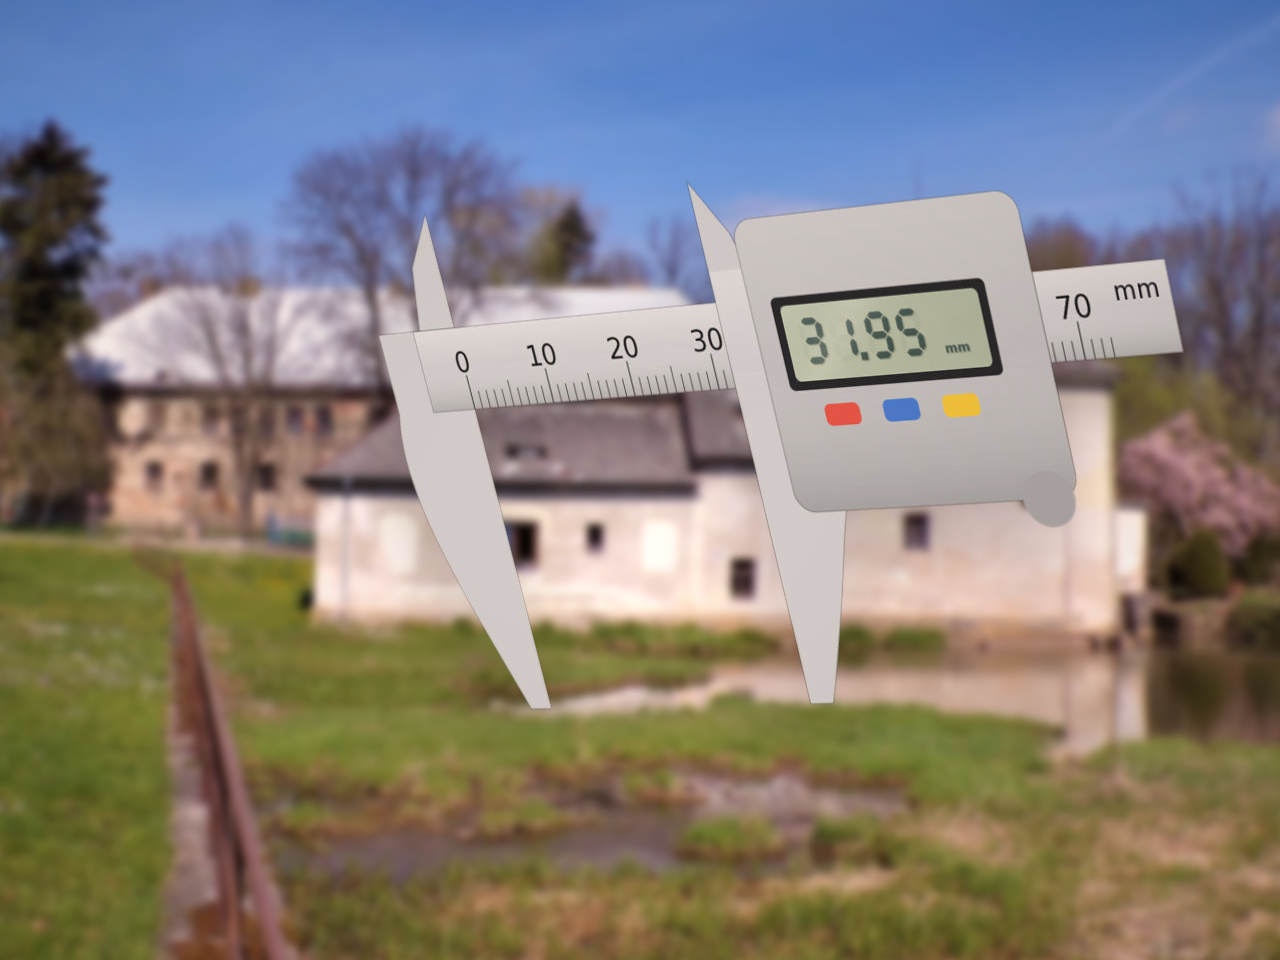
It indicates 31.95 mm
